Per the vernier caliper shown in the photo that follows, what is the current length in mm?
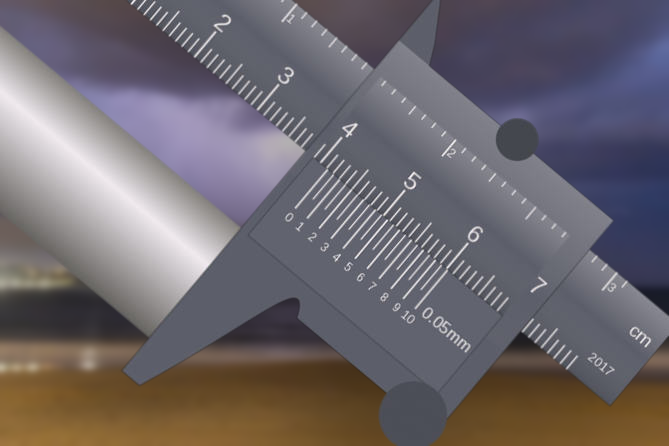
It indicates 41.2 mm
